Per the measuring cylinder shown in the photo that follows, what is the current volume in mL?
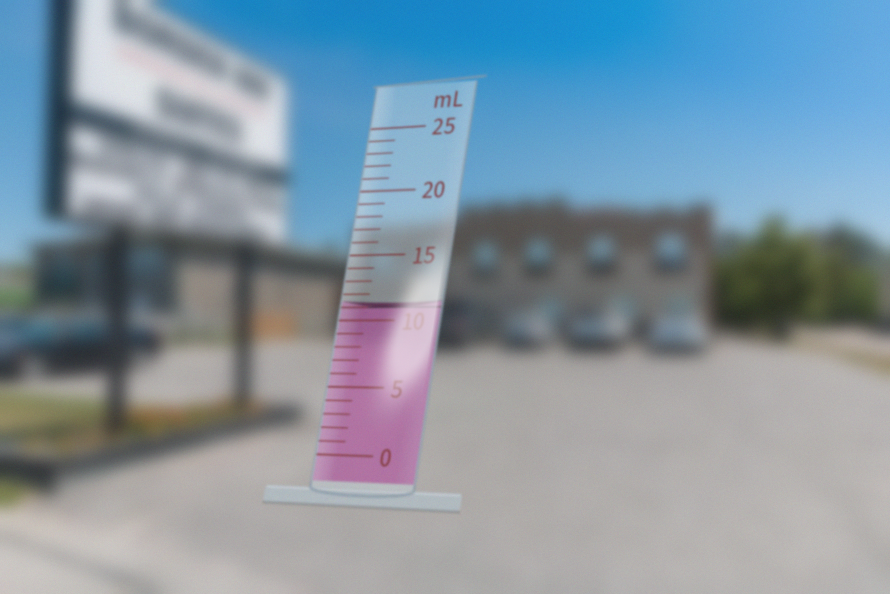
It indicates 11 mL
